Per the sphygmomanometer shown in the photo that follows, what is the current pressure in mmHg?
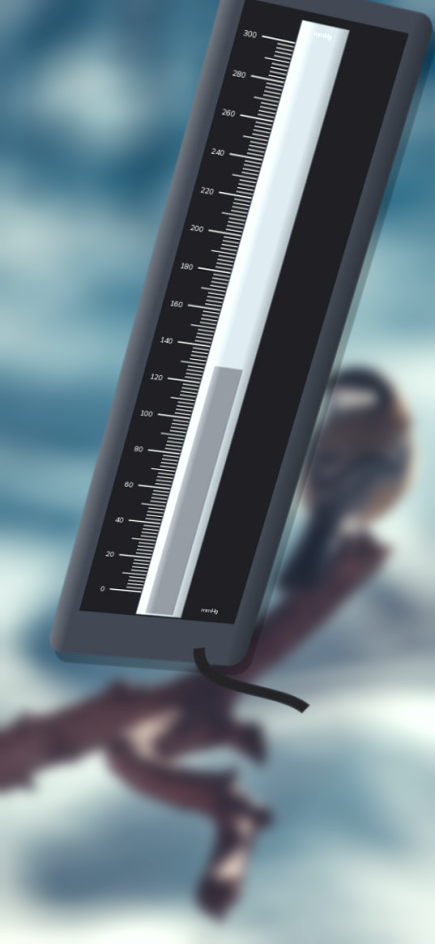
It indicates 130 mmHg
